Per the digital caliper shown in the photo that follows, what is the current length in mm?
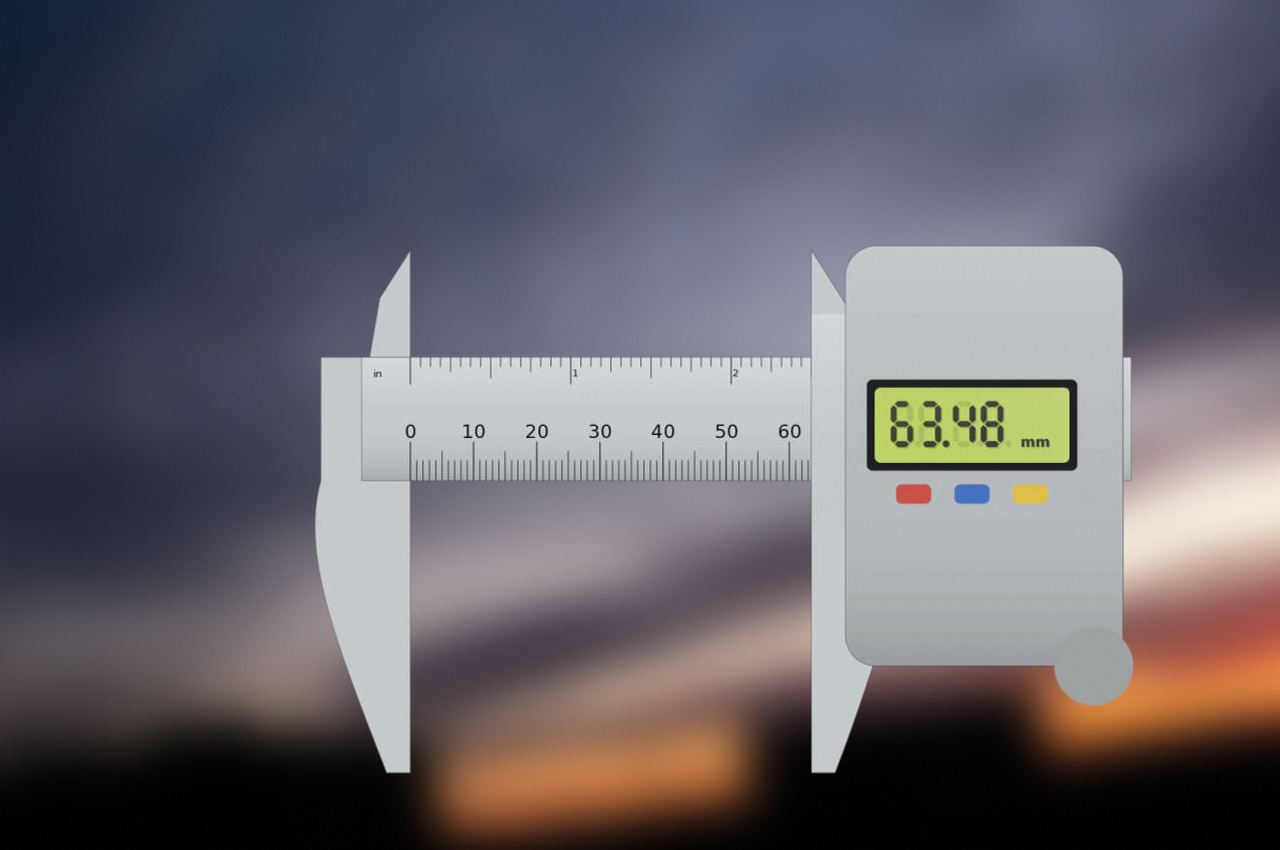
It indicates 63.48 mm
